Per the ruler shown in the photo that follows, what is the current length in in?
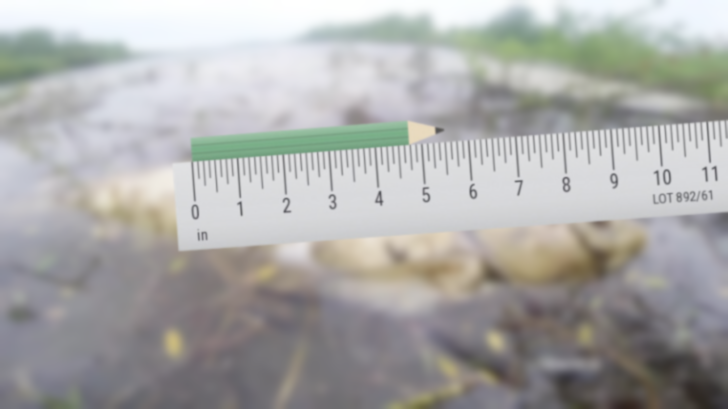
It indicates 5.5 in
